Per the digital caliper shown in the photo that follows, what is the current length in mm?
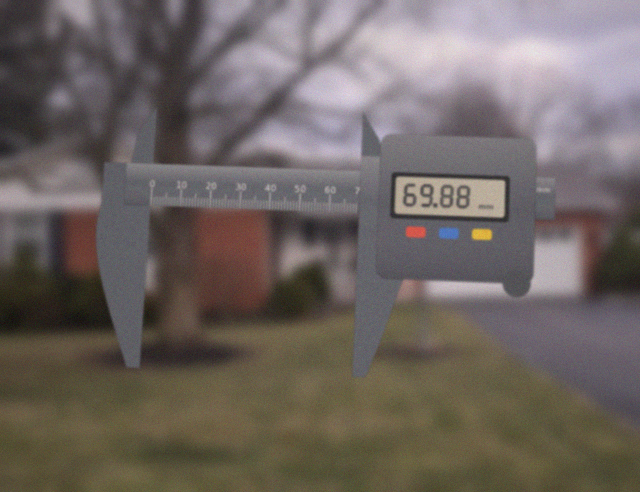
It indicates 69.88 mm
